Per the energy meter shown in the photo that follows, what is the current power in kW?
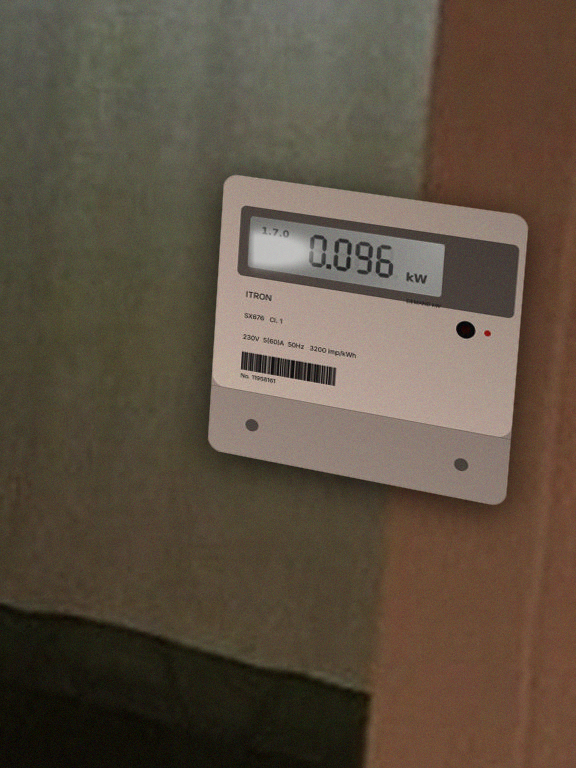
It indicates 0.096 kW
